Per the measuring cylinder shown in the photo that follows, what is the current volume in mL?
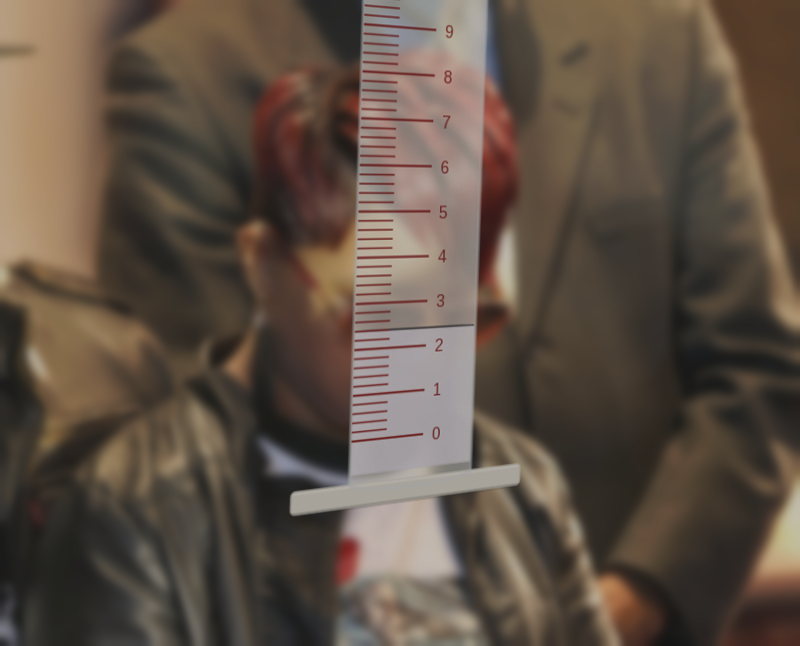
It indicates 2.4 mL
